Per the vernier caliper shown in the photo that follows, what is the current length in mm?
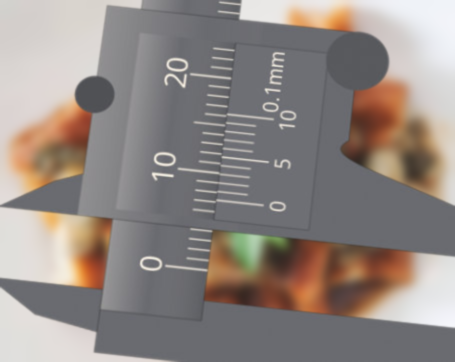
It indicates 7.2 mm
